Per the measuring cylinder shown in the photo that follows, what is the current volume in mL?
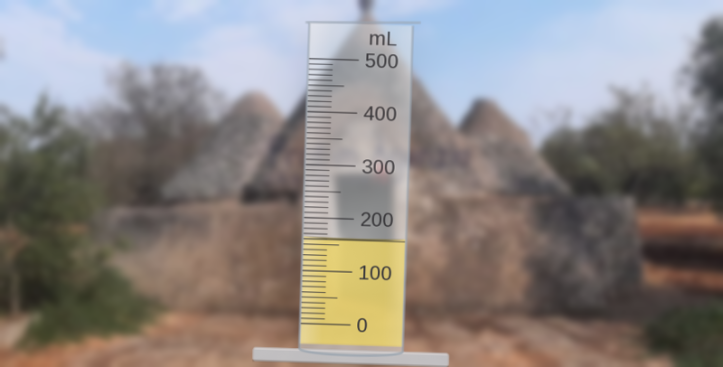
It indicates 160 mL
